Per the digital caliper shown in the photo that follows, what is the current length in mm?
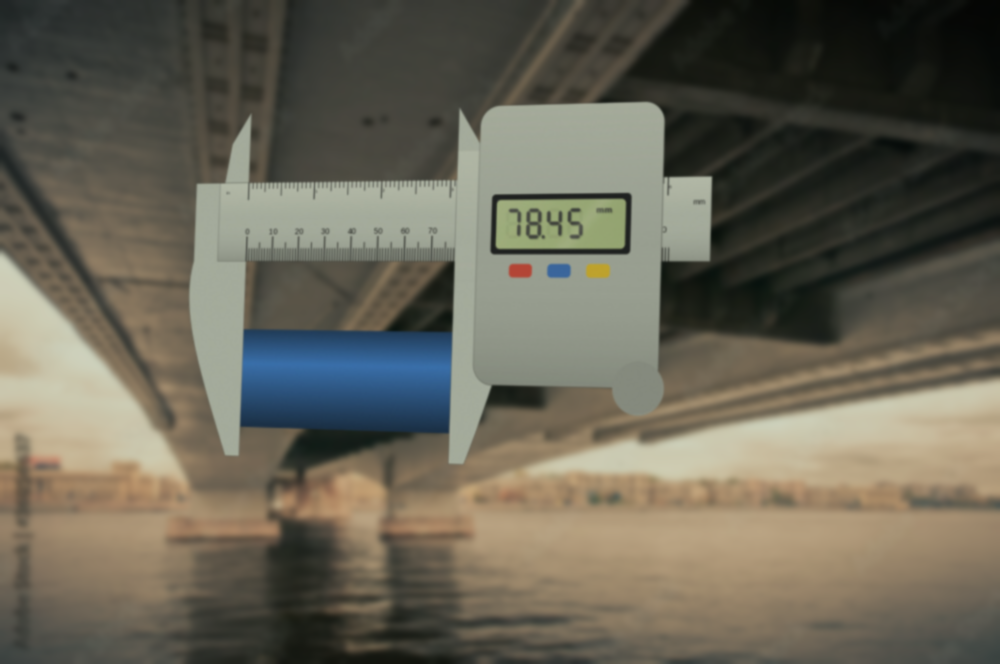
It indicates 78.45 mm
